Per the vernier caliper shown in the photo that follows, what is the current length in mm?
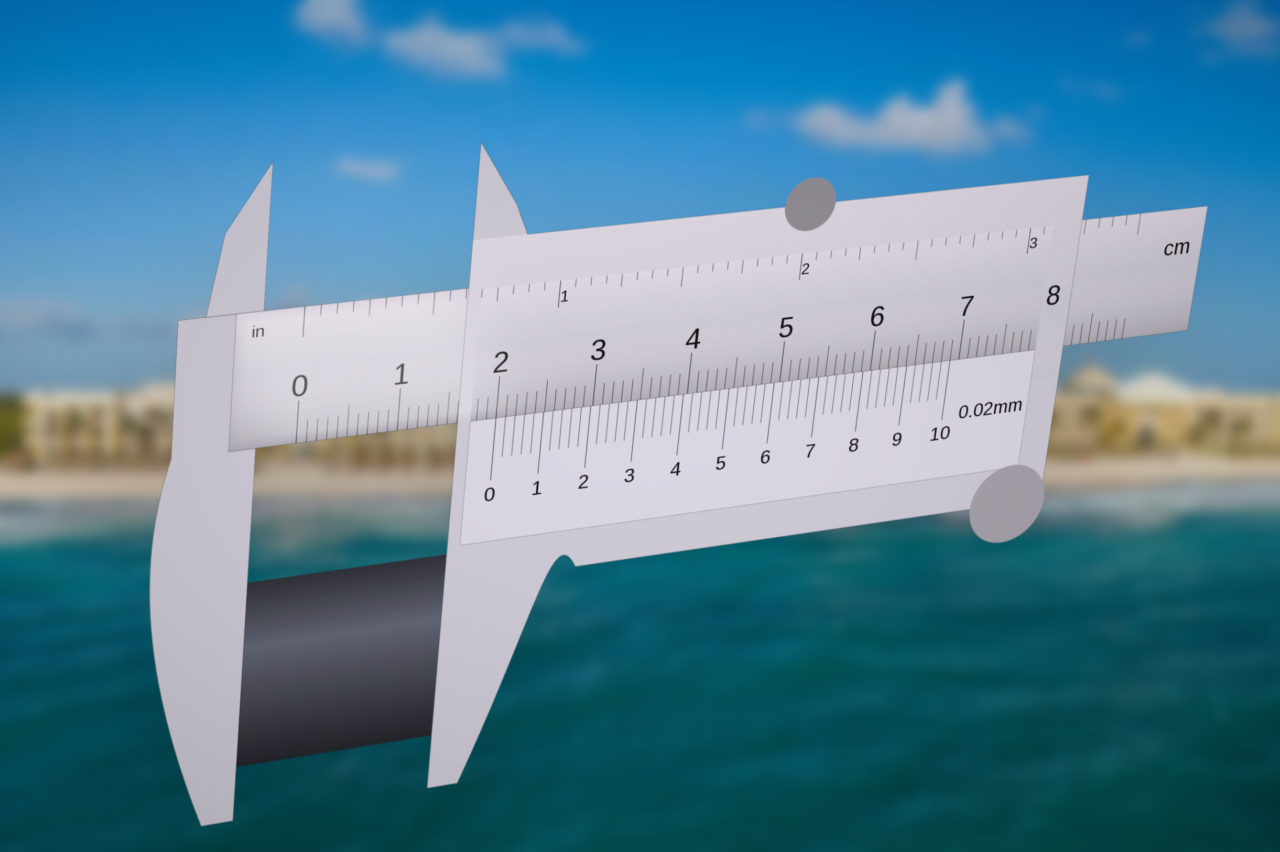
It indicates 20.0 mm
